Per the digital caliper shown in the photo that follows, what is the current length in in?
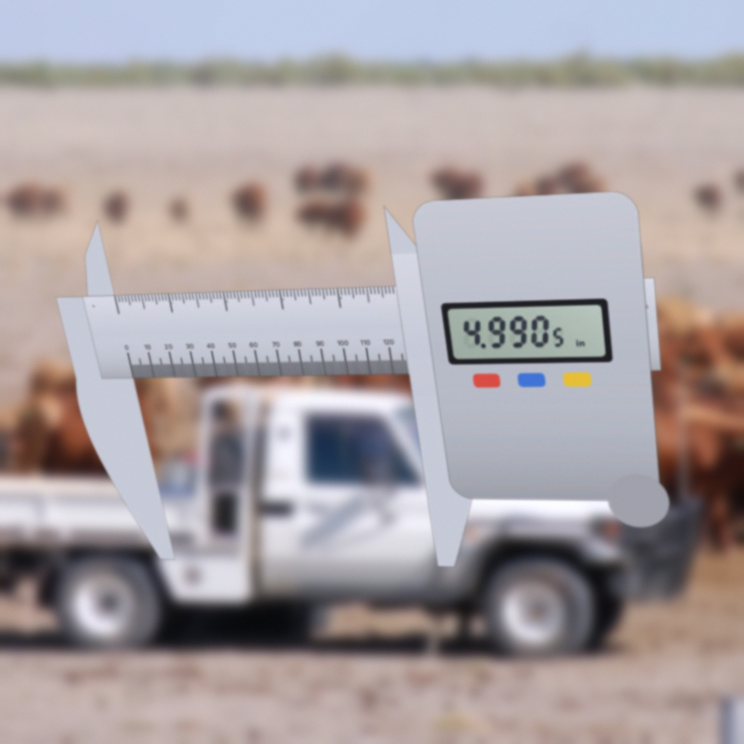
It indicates 4.9905 in
